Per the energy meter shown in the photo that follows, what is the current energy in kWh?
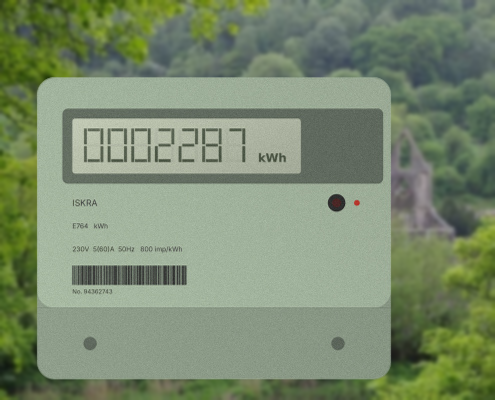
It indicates 2287 kWh
